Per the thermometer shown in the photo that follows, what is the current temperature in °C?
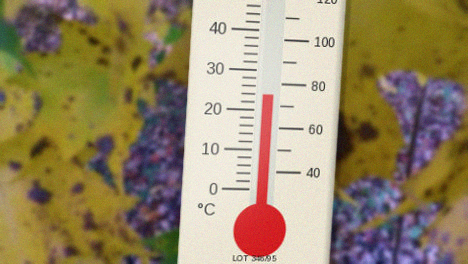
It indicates 24 °C
